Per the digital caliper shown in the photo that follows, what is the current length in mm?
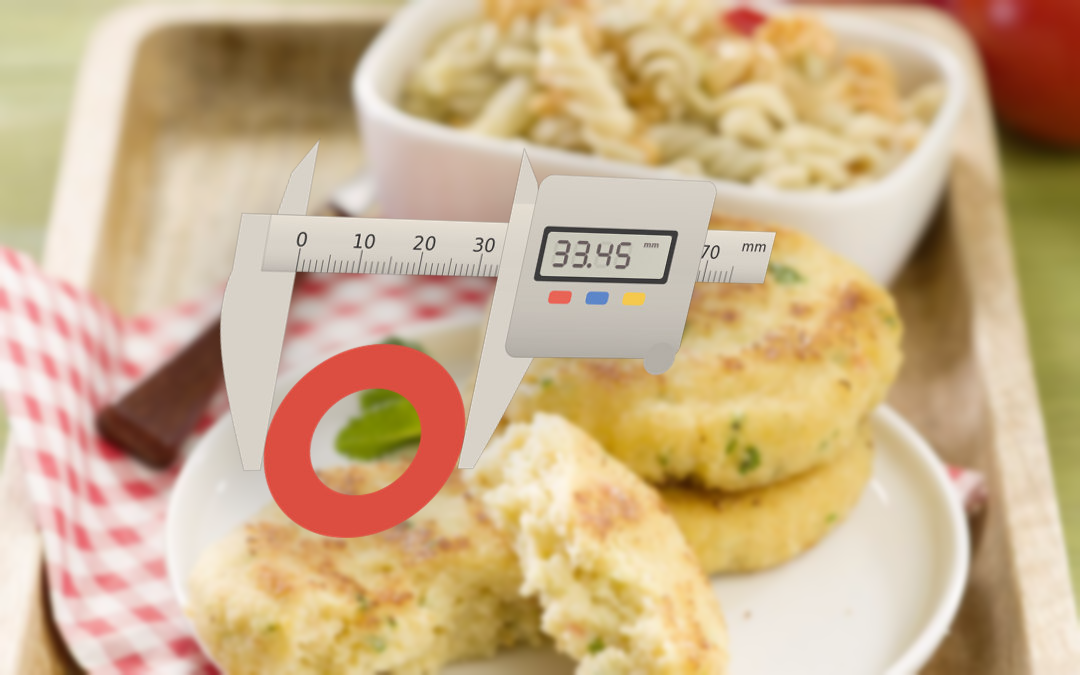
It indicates 33.45 mm
